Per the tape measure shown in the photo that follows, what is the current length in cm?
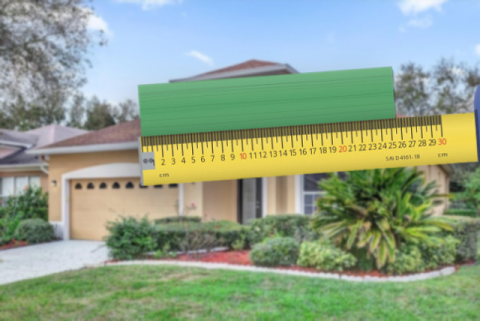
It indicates 25.5 cm
